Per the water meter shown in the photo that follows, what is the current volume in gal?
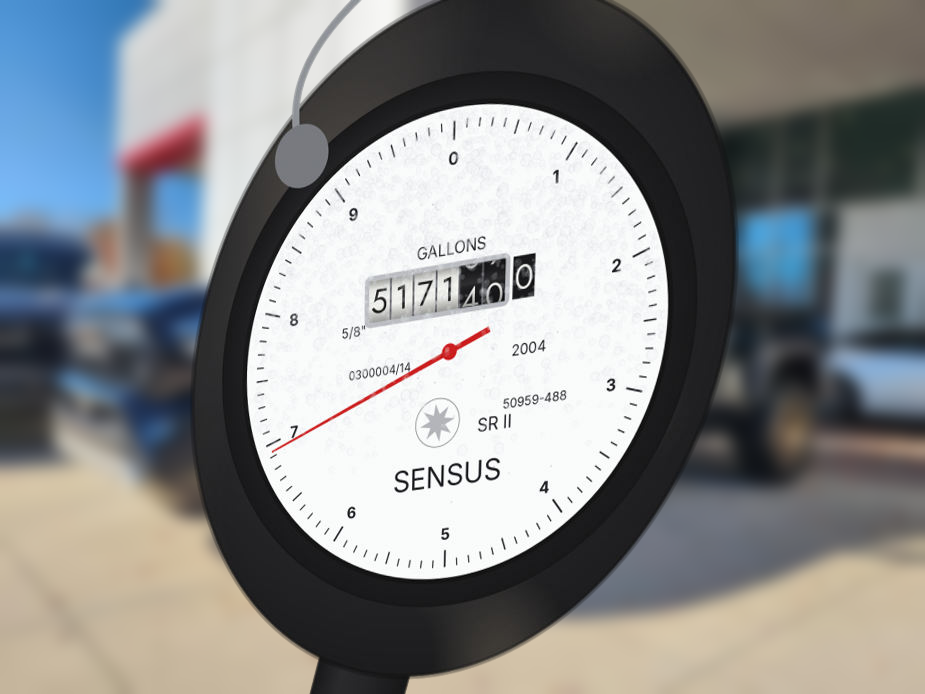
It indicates 5171396.9 gal
